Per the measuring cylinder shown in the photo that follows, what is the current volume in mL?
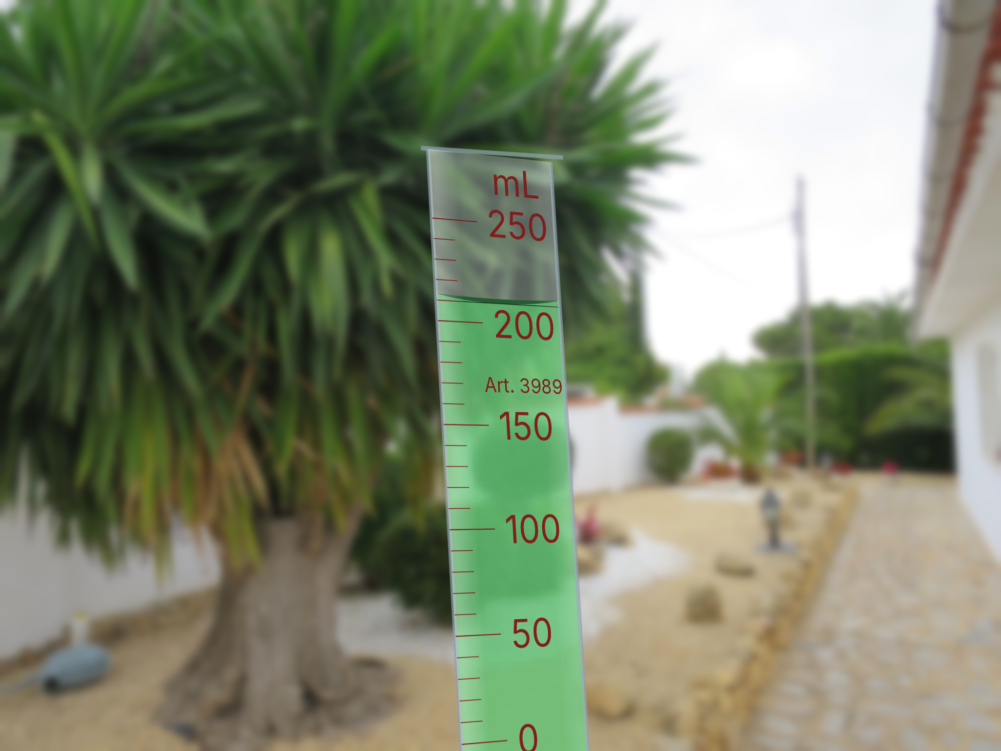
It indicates 210 mL
